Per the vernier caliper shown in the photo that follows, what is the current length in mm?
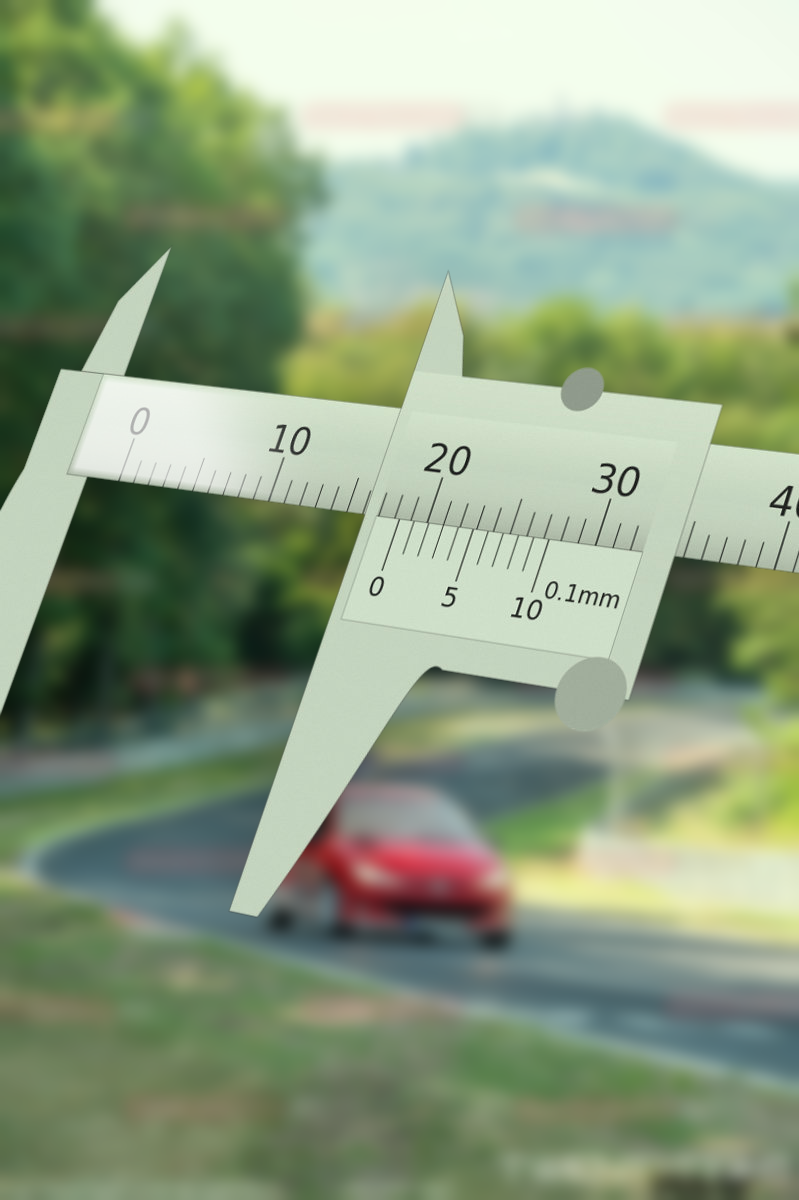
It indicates 18.3 mm
